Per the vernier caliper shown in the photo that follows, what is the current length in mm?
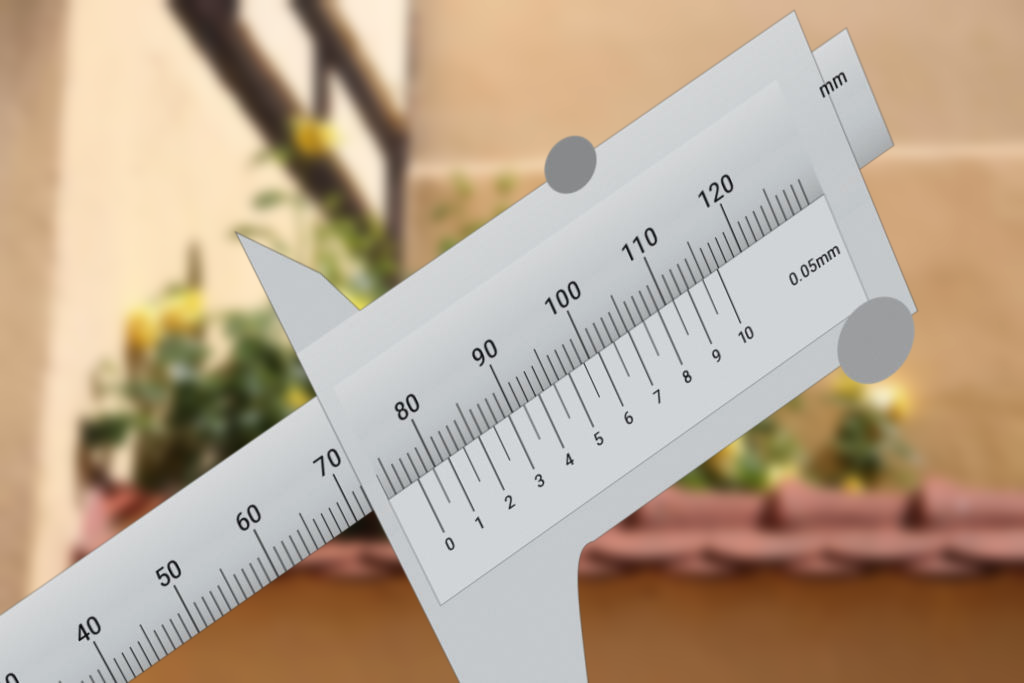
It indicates 77.8 mm
